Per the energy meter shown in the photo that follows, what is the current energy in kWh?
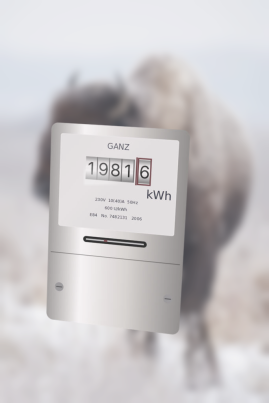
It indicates 1981.6 kWh
